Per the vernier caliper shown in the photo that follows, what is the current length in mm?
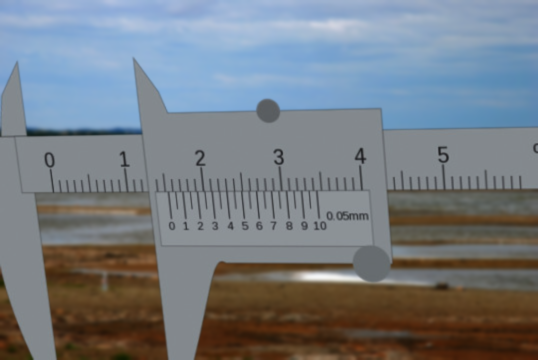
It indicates 15.4 mm
